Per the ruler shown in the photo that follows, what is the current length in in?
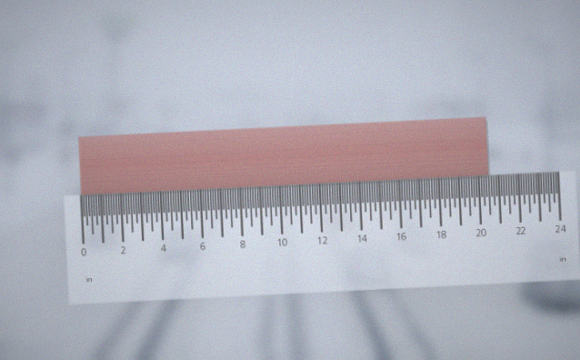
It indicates 20.5 in
